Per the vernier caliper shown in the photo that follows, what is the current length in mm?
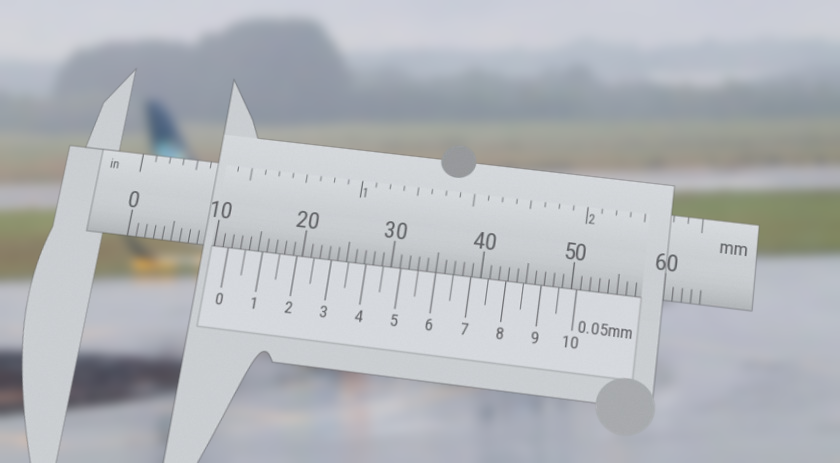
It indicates 11.6 mm
